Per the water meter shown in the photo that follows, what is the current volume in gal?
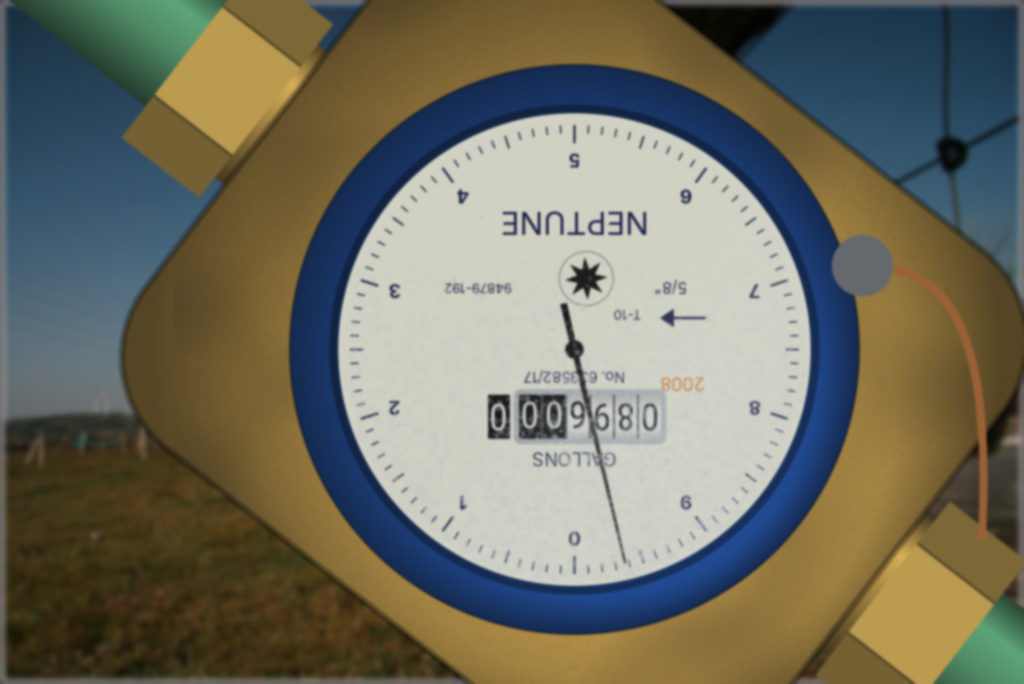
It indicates 895999.6 gal
